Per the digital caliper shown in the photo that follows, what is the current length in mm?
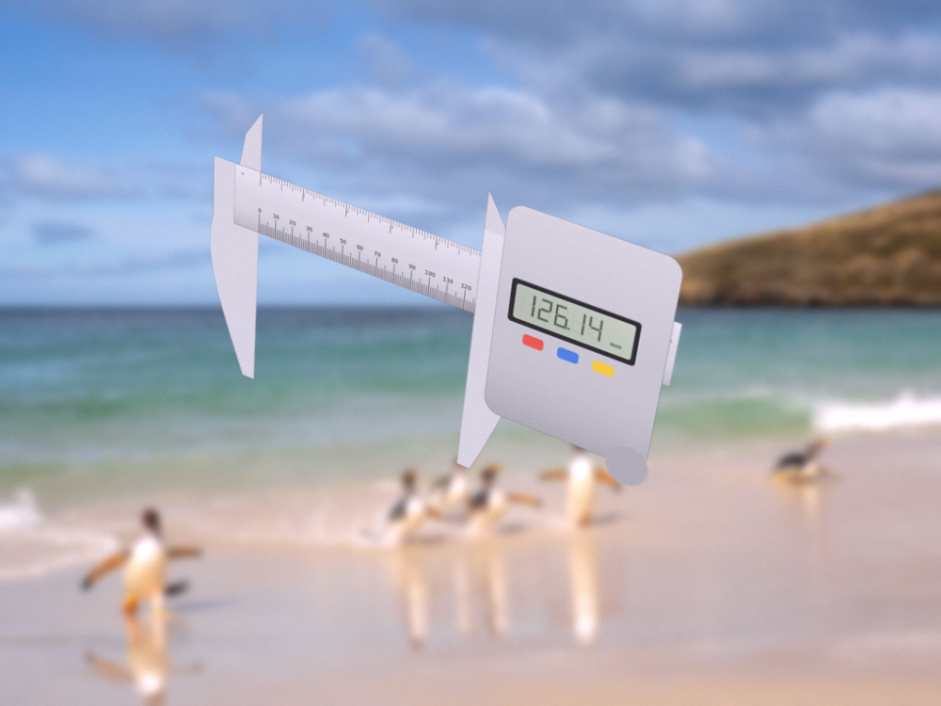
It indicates 126.14 mm
